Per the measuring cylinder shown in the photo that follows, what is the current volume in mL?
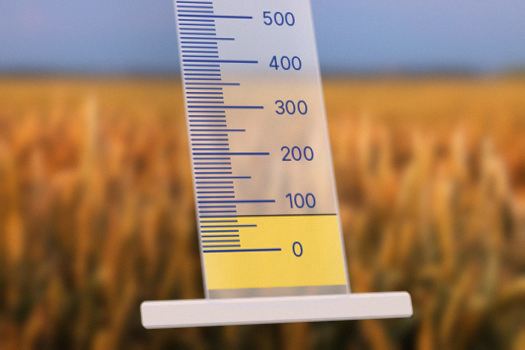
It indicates 70 mL
